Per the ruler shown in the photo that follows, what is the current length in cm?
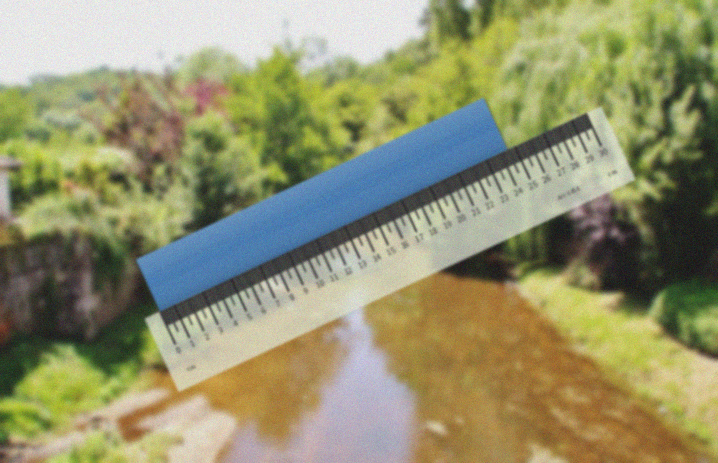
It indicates 24.5 cm
